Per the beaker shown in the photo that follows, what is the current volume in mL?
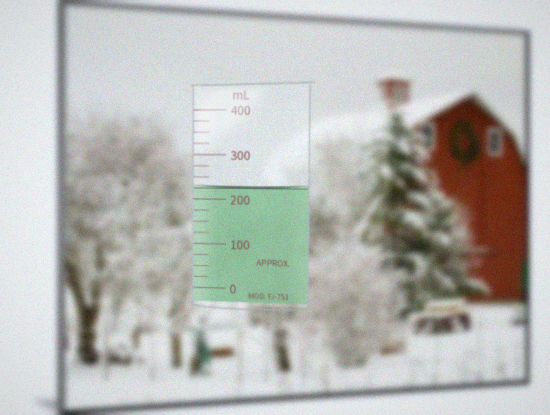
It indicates 225 mL
